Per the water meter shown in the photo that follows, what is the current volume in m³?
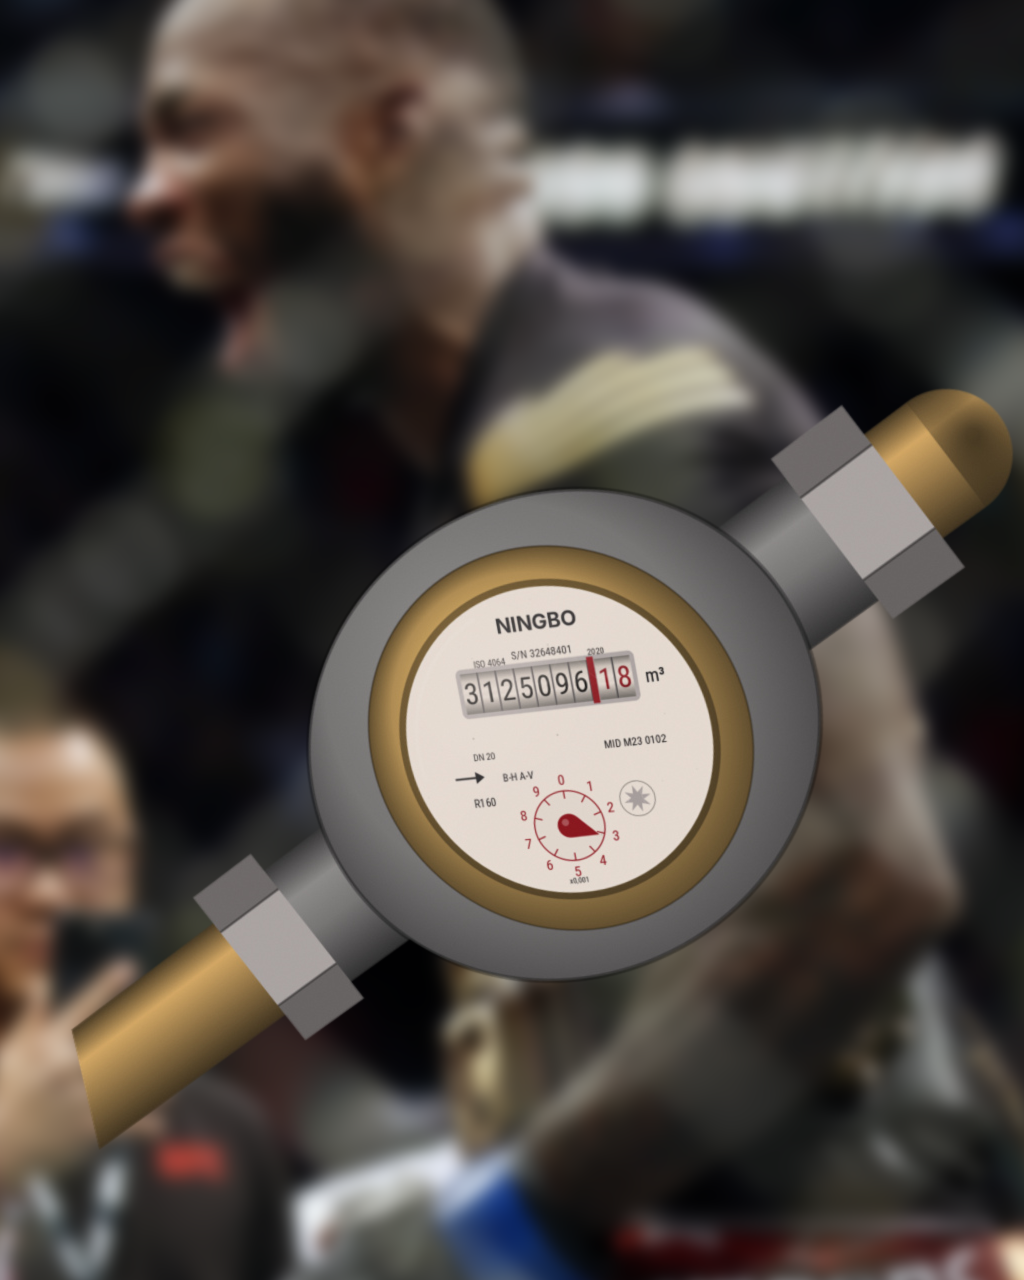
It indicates 3125096.183 m³
